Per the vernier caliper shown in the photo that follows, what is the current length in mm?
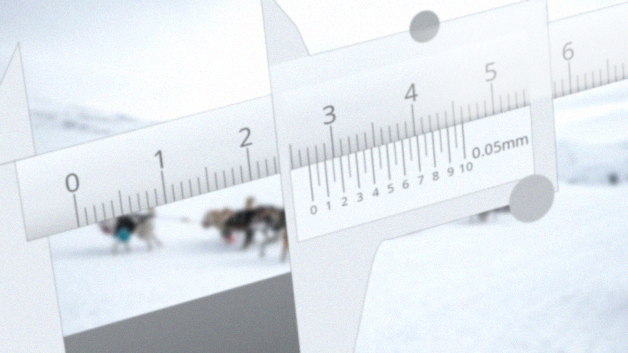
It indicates 27.0 mm
